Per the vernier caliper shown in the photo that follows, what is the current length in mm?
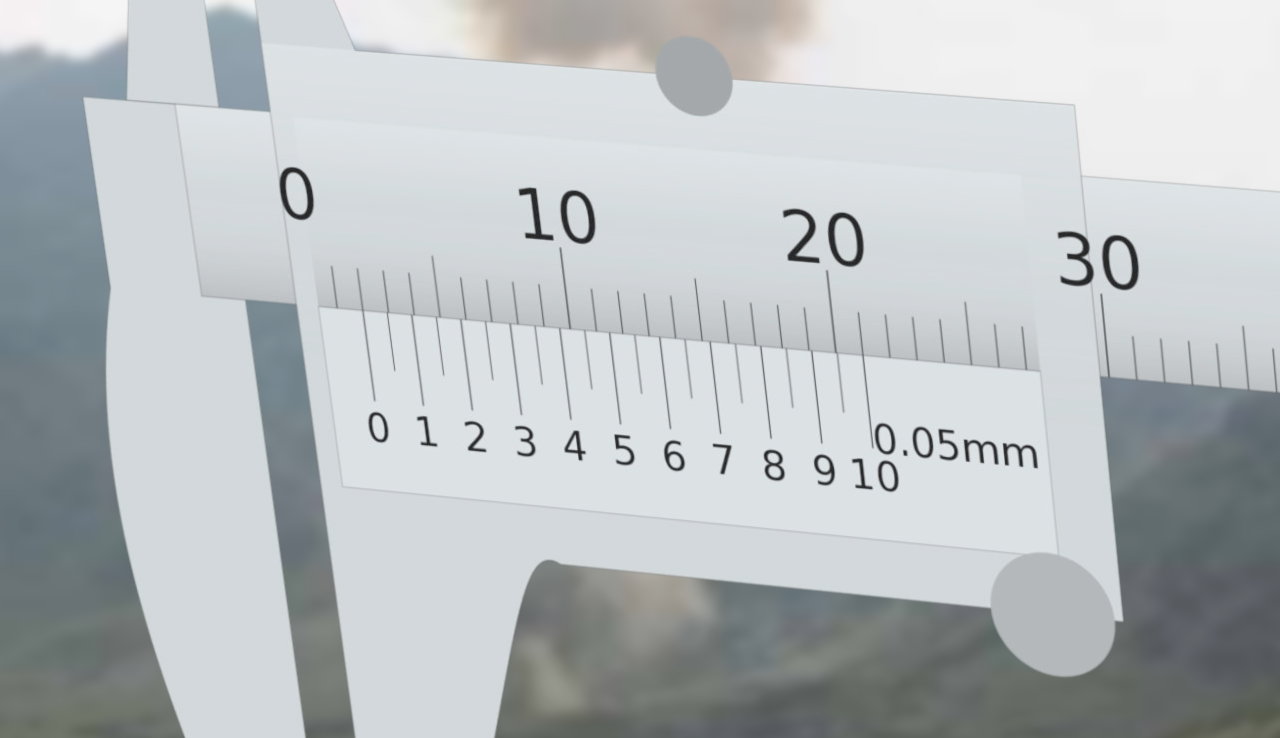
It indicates 2.0 mm
